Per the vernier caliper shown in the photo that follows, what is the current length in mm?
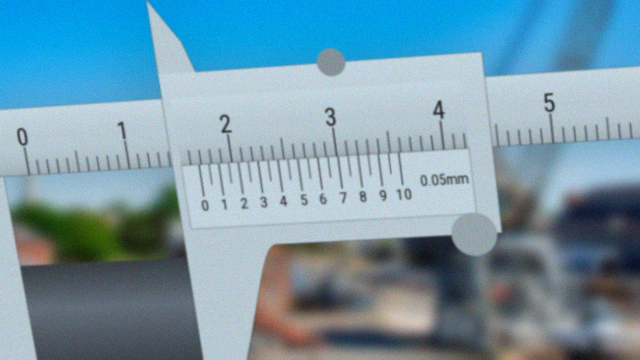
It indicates 16.8 mm
